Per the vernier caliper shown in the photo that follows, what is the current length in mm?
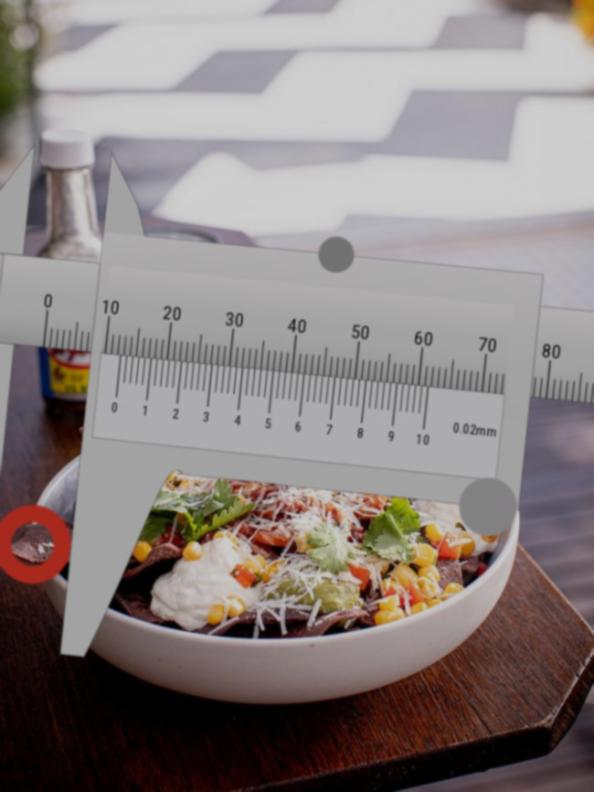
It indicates 12.5 mm
